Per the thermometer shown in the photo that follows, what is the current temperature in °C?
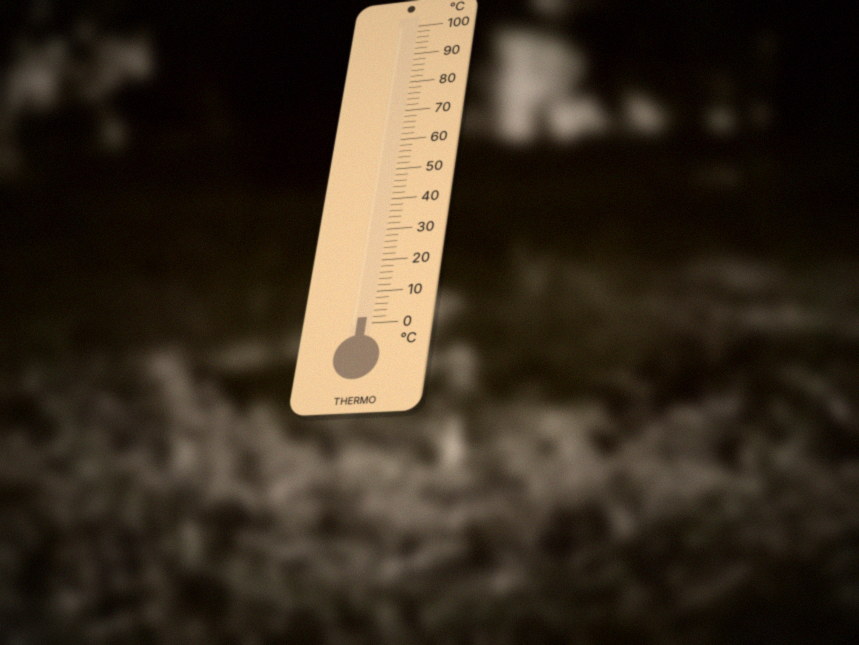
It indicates 2 °C
